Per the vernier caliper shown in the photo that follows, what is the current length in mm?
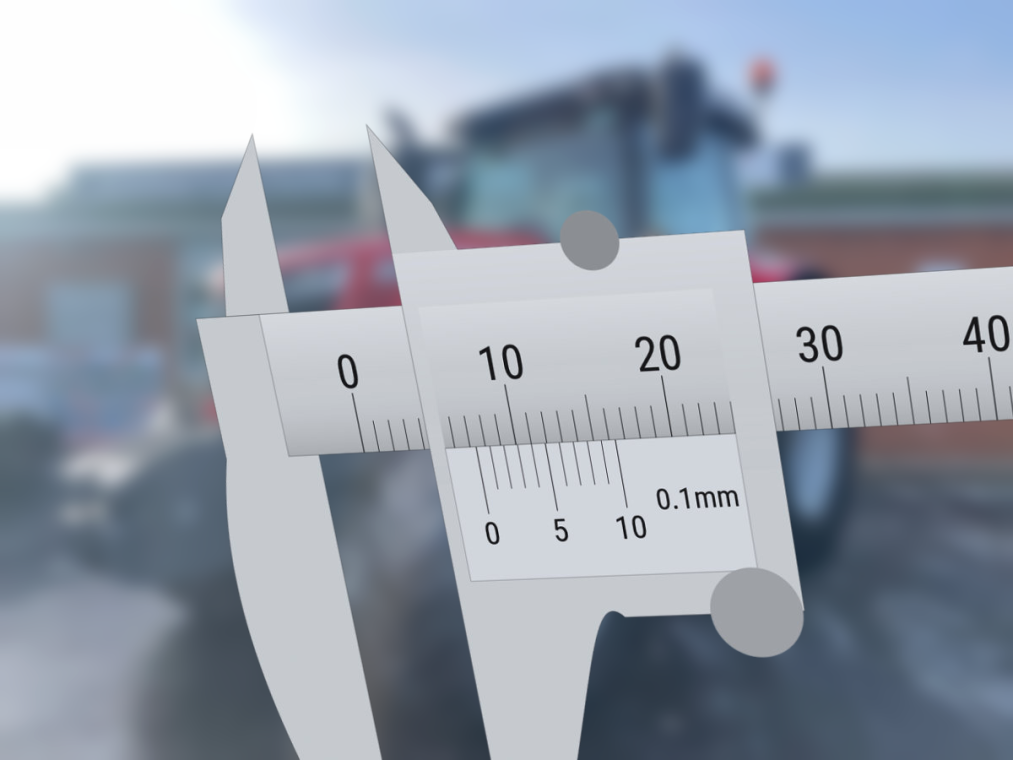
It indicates 7.4 mm
